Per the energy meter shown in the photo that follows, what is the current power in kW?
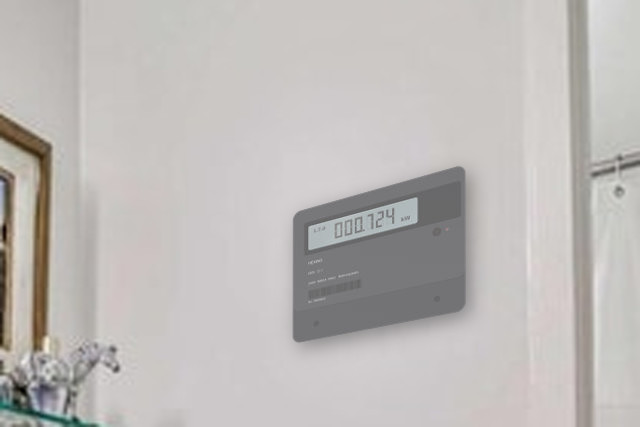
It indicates 0.724 kW
